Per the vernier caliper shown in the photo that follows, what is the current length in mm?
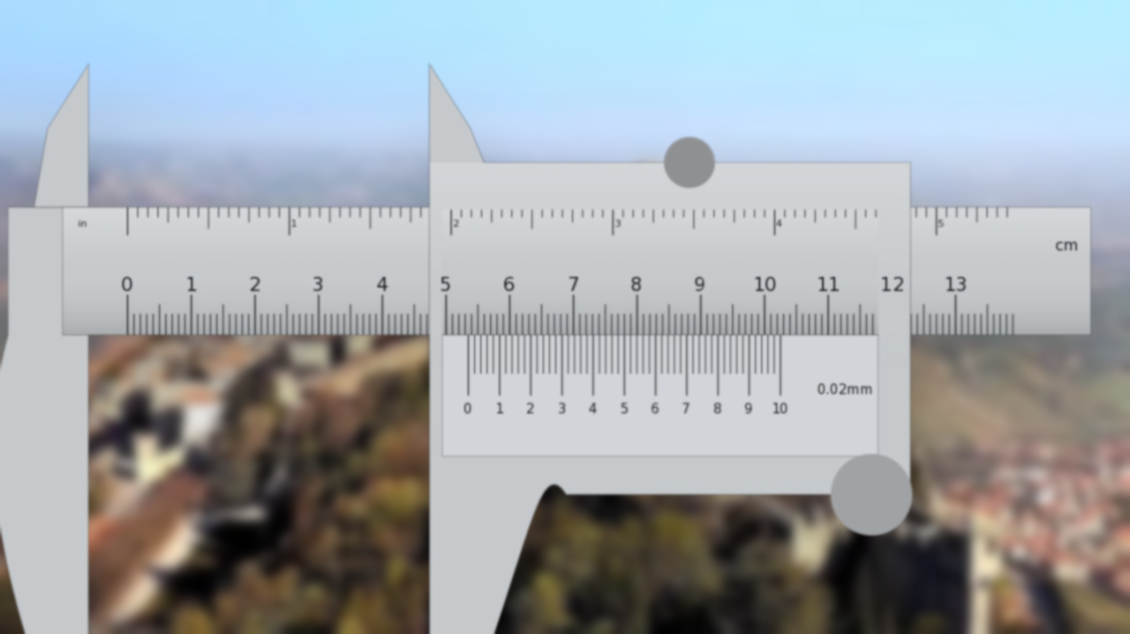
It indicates 53.5 mm
